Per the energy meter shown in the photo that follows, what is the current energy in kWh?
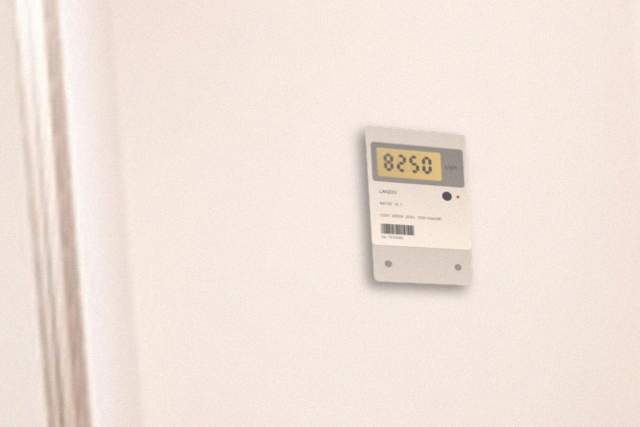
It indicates 8250 kWh
